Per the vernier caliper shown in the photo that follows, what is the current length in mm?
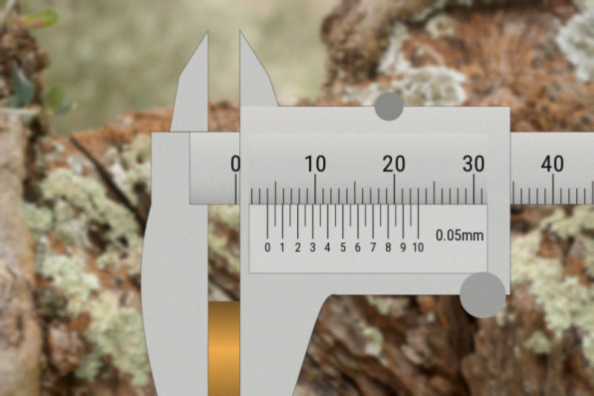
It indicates 4.0 mm
